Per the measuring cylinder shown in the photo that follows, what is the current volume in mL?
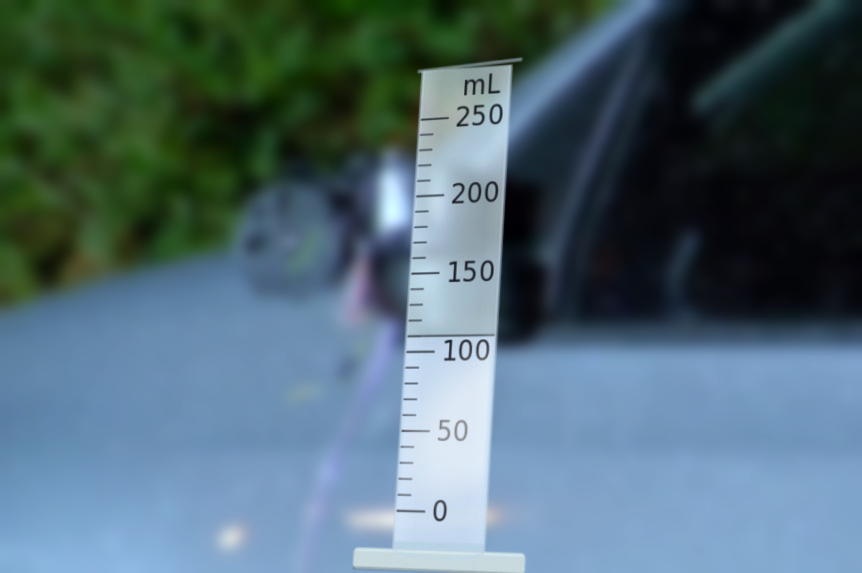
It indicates 110 mL
